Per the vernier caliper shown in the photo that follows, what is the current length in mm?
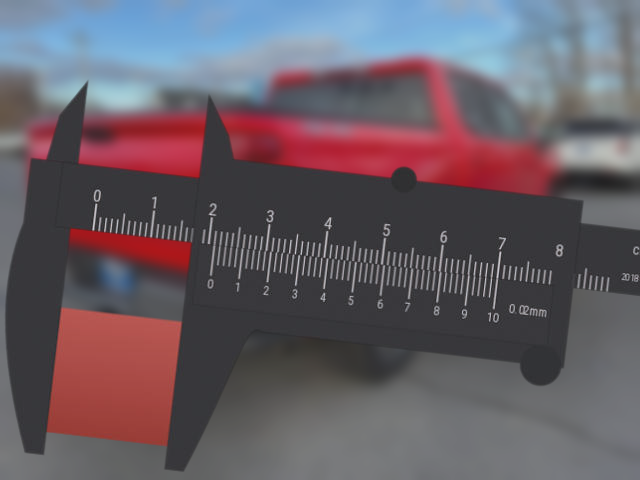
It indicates 21.0 mm
